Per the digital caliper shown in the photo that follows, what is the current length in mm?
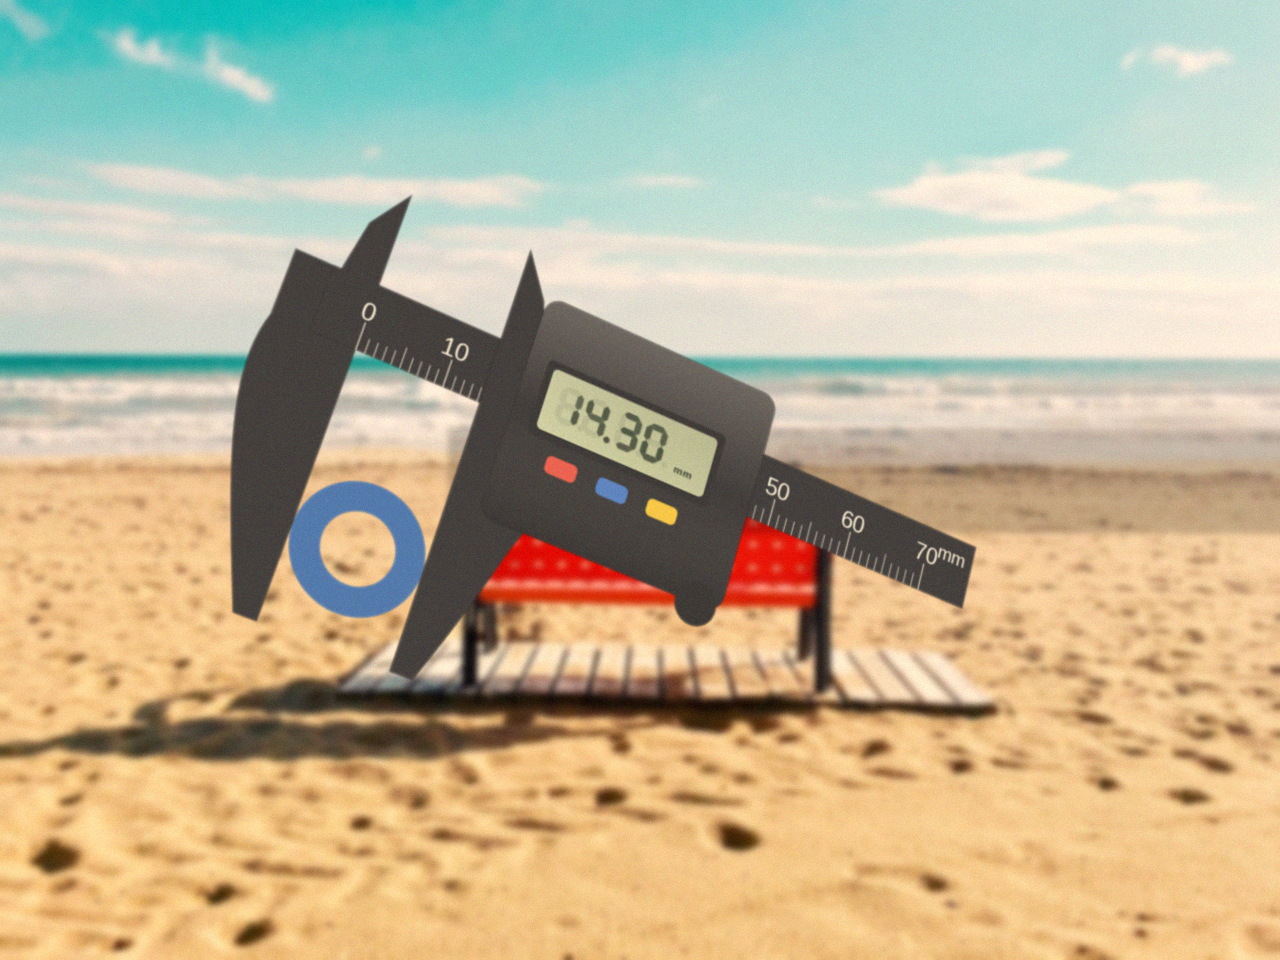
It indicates 14.30 mm
